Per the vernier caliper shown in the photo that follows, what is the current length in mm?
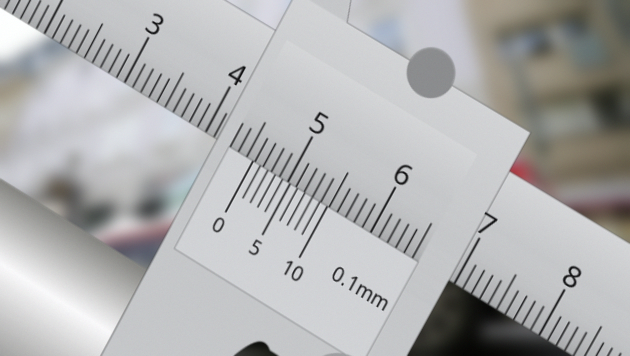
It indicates 45.8 mm
